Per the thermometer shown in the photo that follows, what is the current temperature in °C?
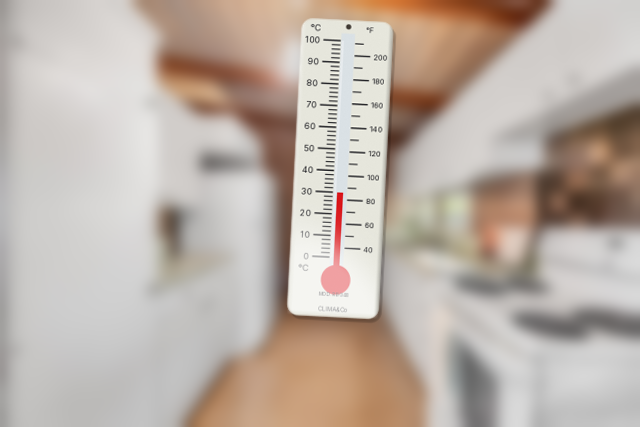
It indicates 30 °C
